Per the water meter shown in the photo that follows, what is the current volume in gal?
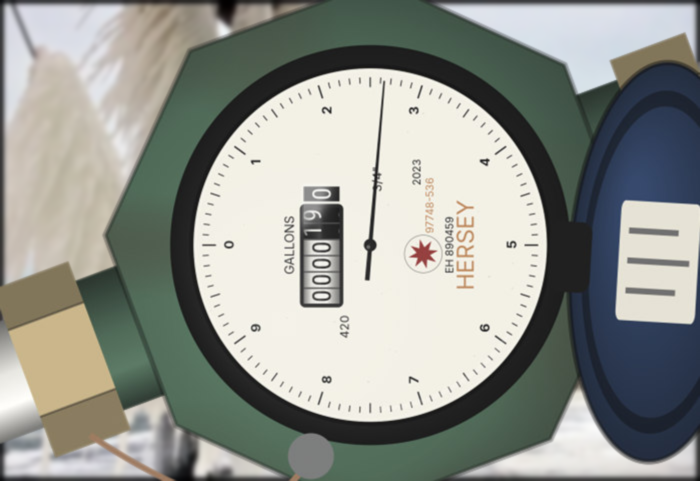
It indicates 192.6 gal
